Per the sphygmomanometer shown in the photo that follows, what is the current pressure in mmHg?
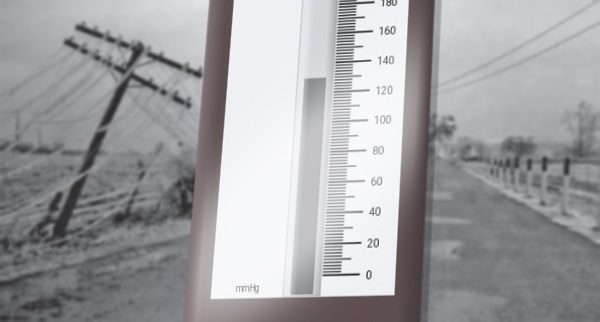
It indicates 130 mmHg
